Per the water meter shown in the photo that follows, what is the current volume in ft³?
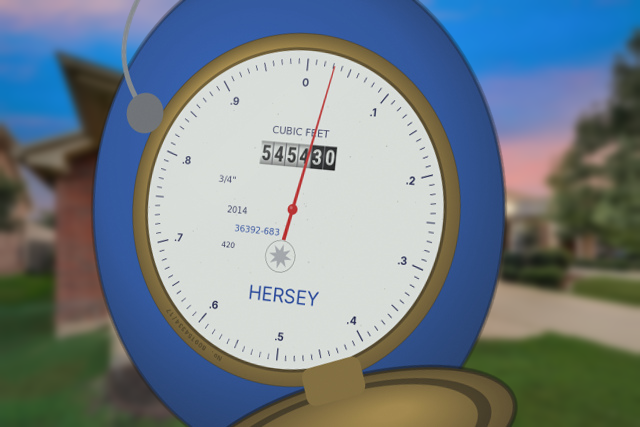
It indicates 545430.03 ft³
